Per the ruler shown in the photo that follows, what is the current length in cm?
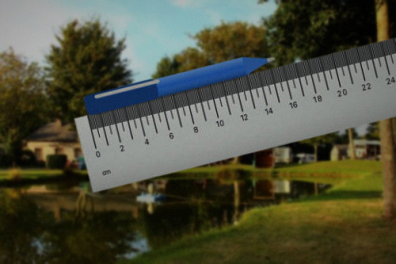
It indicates 15.5 cm
